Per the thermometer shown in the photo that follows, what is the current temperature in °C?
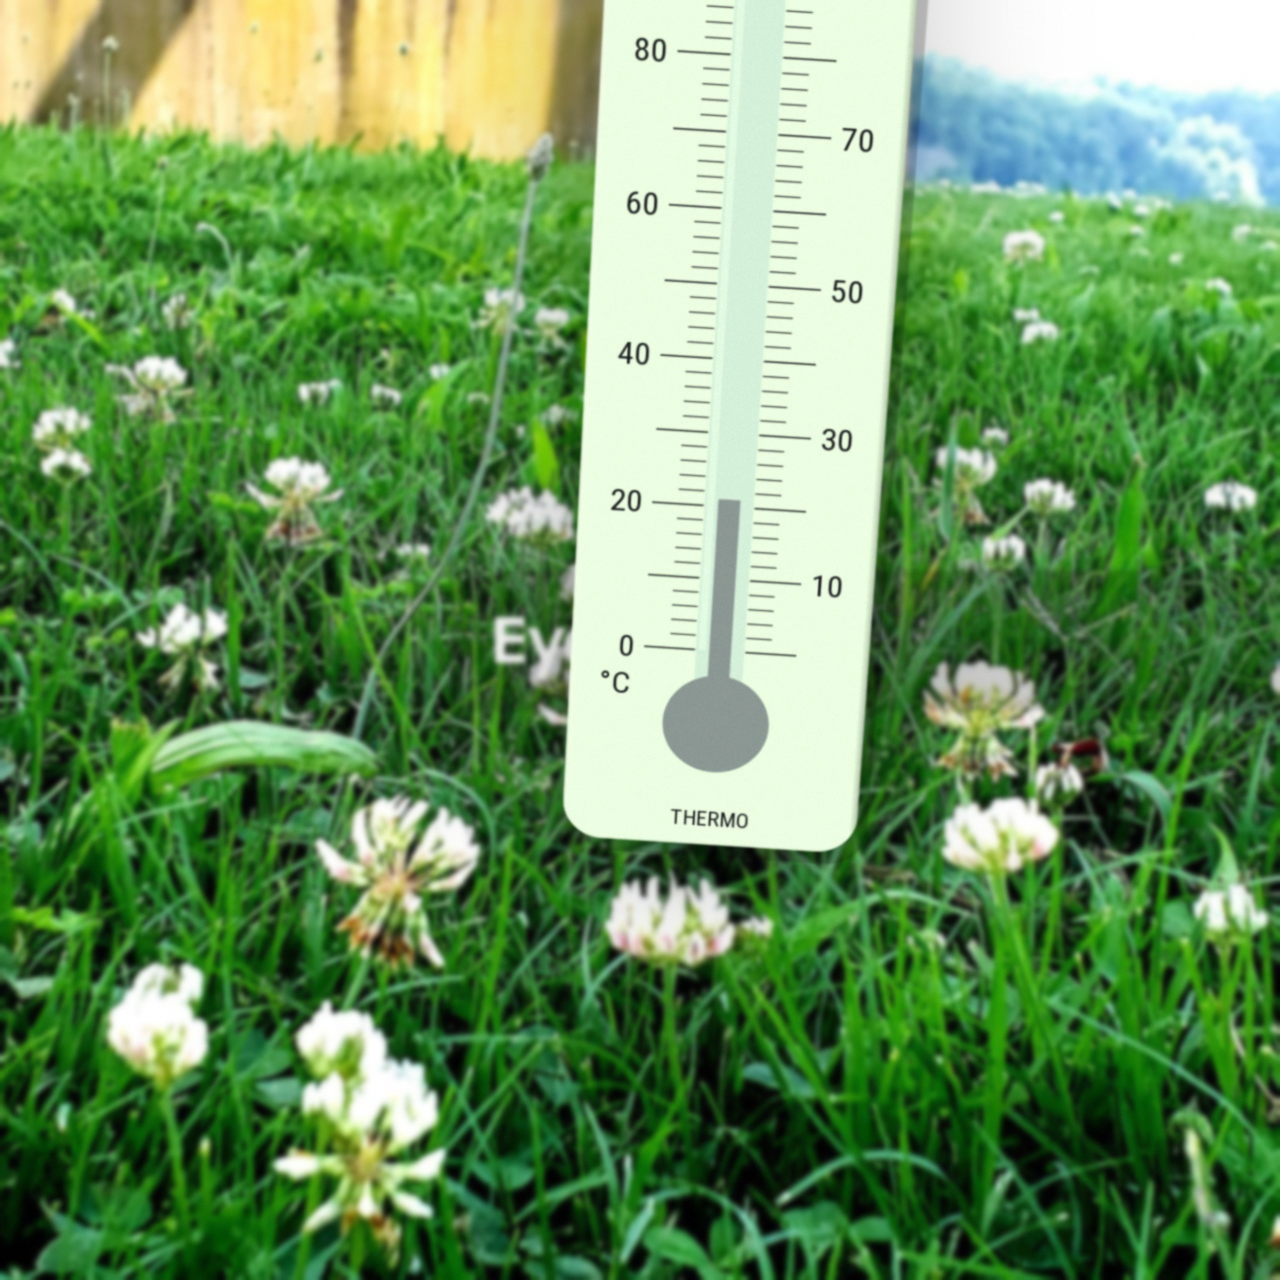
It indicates 21 °C
